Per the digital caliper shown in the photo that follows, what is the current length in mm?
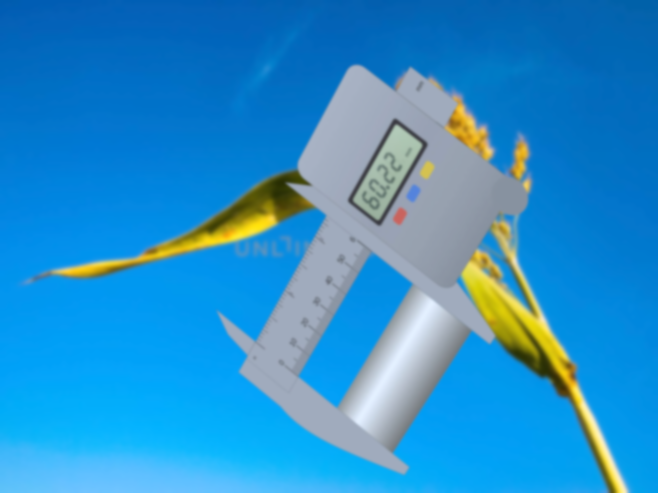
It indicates 60.22 mm
